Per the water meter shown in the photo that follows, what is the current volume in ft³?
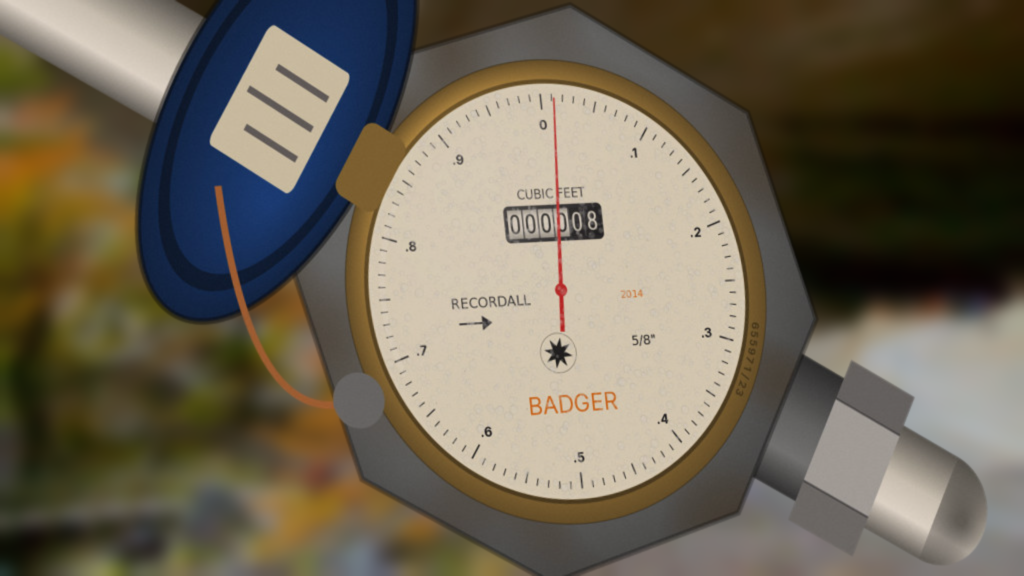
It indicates 8.01 ft³
